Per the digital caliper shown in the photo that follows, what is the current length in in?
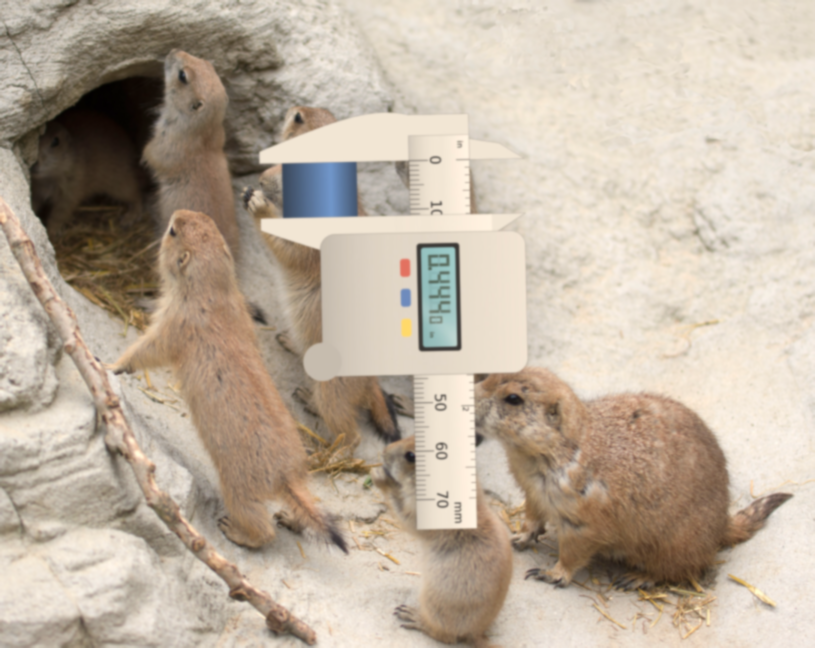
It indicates 0.4440 in
